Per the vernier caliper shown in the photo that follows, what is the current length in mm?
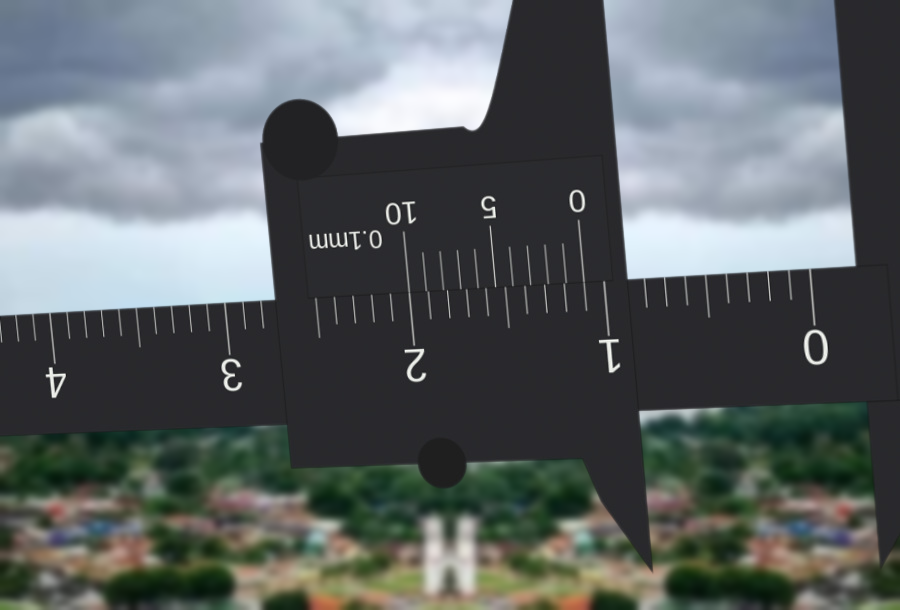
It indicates 11.0 mm
